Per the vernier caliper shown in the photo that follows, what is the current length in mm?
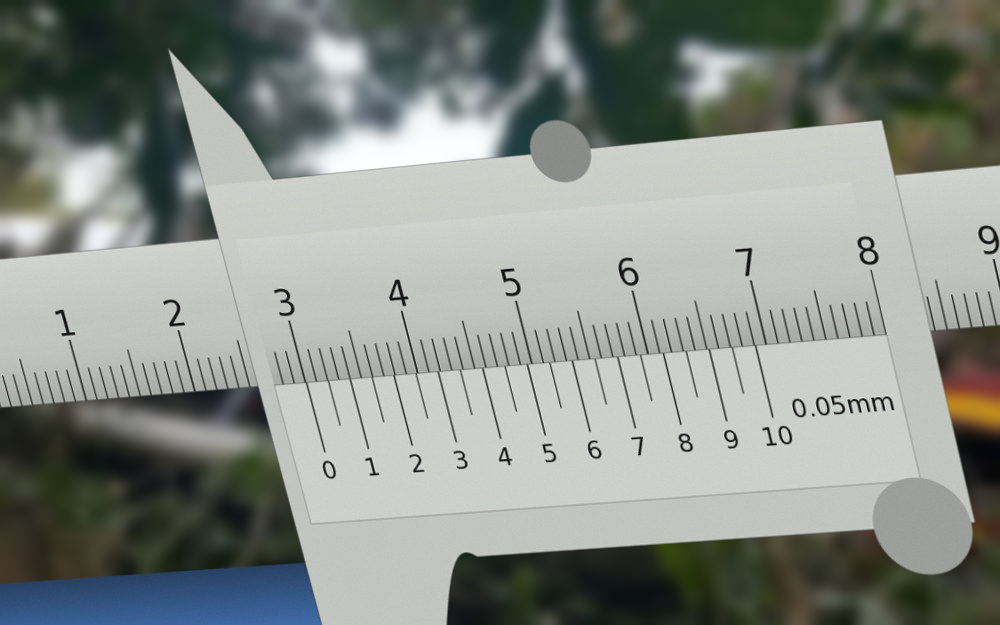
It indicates 30.1 mm
